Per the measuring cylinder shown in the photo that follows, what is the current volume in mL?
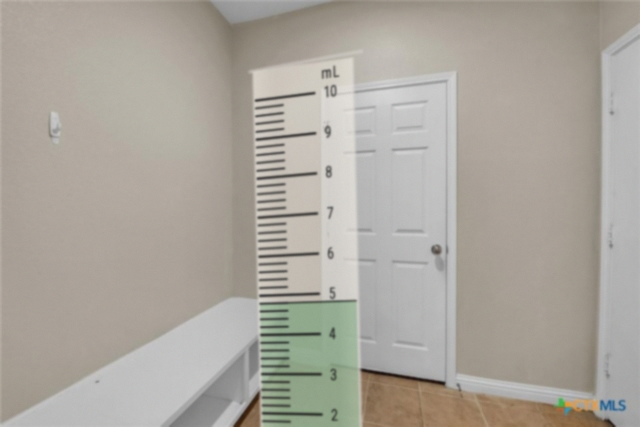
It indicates 4.8 mL
